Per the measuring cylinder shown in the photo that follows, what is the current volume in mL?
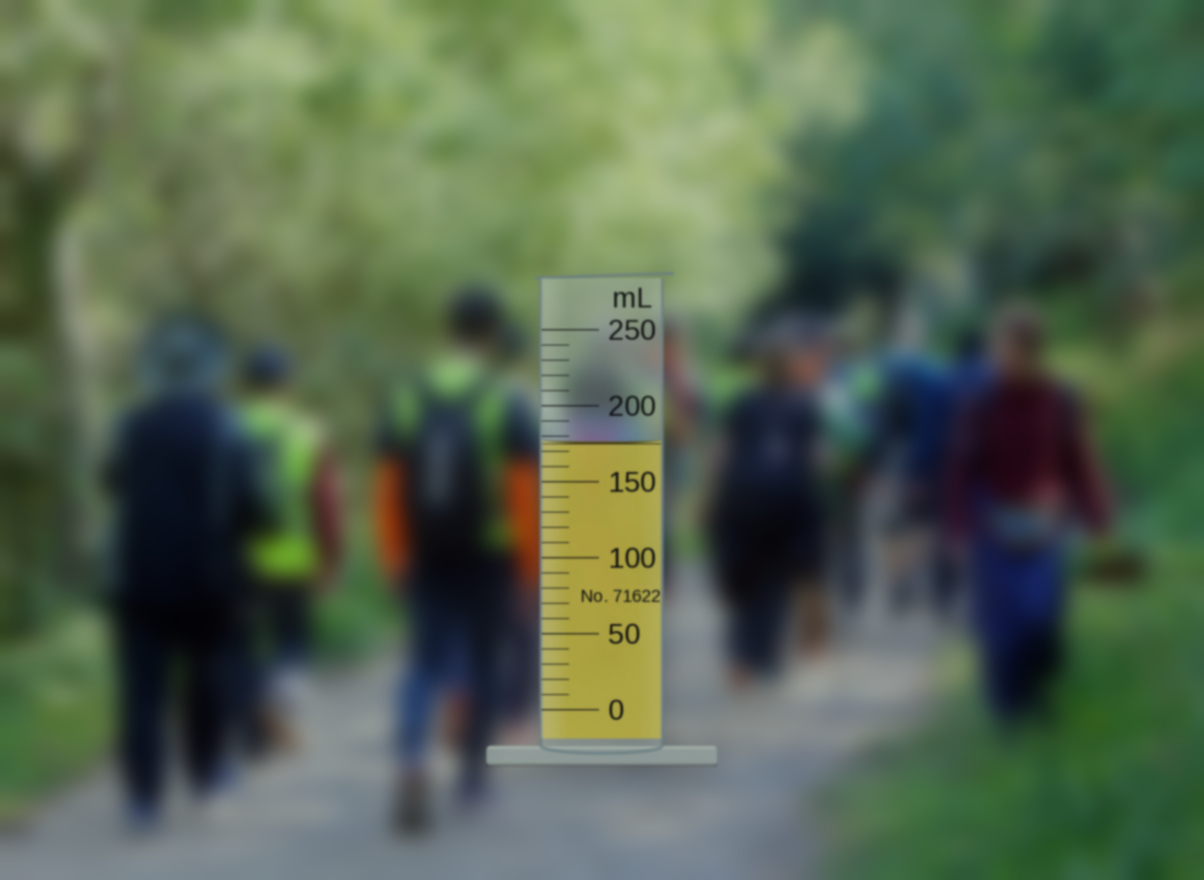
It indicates 175 mL
